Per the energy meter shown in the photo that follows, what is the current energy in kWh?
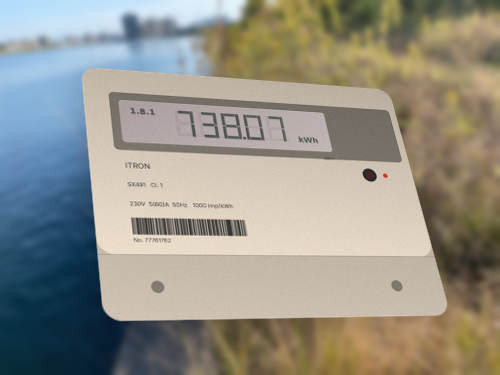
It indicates 738.07 kWh
